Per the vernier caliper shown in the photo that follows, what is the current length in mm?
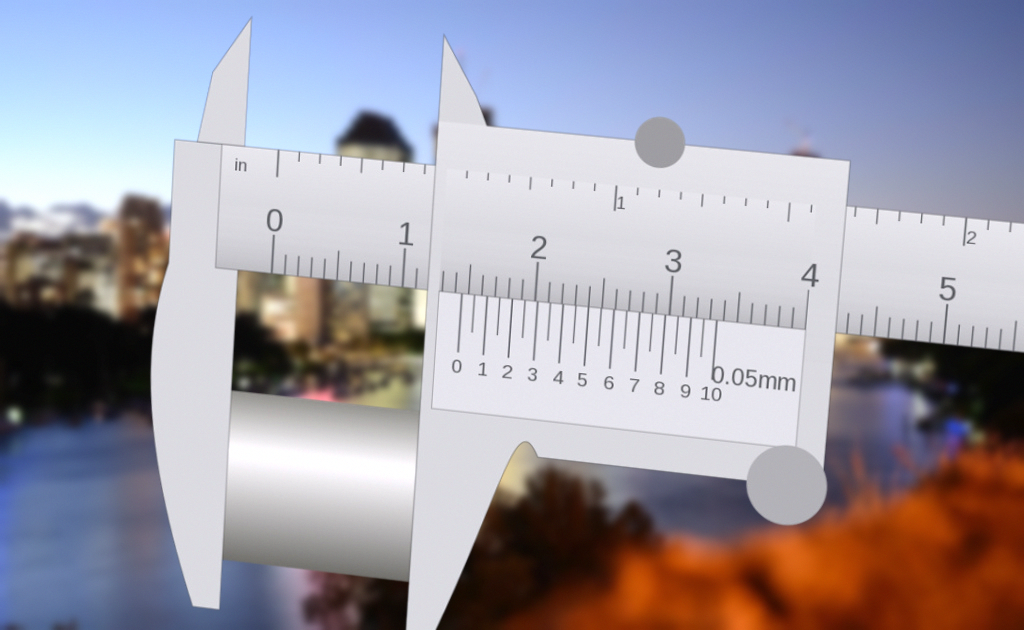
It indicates 14.5 mm
